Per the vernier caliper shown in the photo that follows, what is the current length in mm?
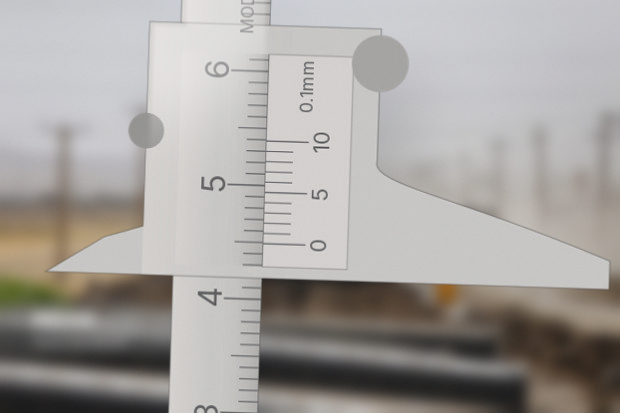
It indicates 44.9 mm
